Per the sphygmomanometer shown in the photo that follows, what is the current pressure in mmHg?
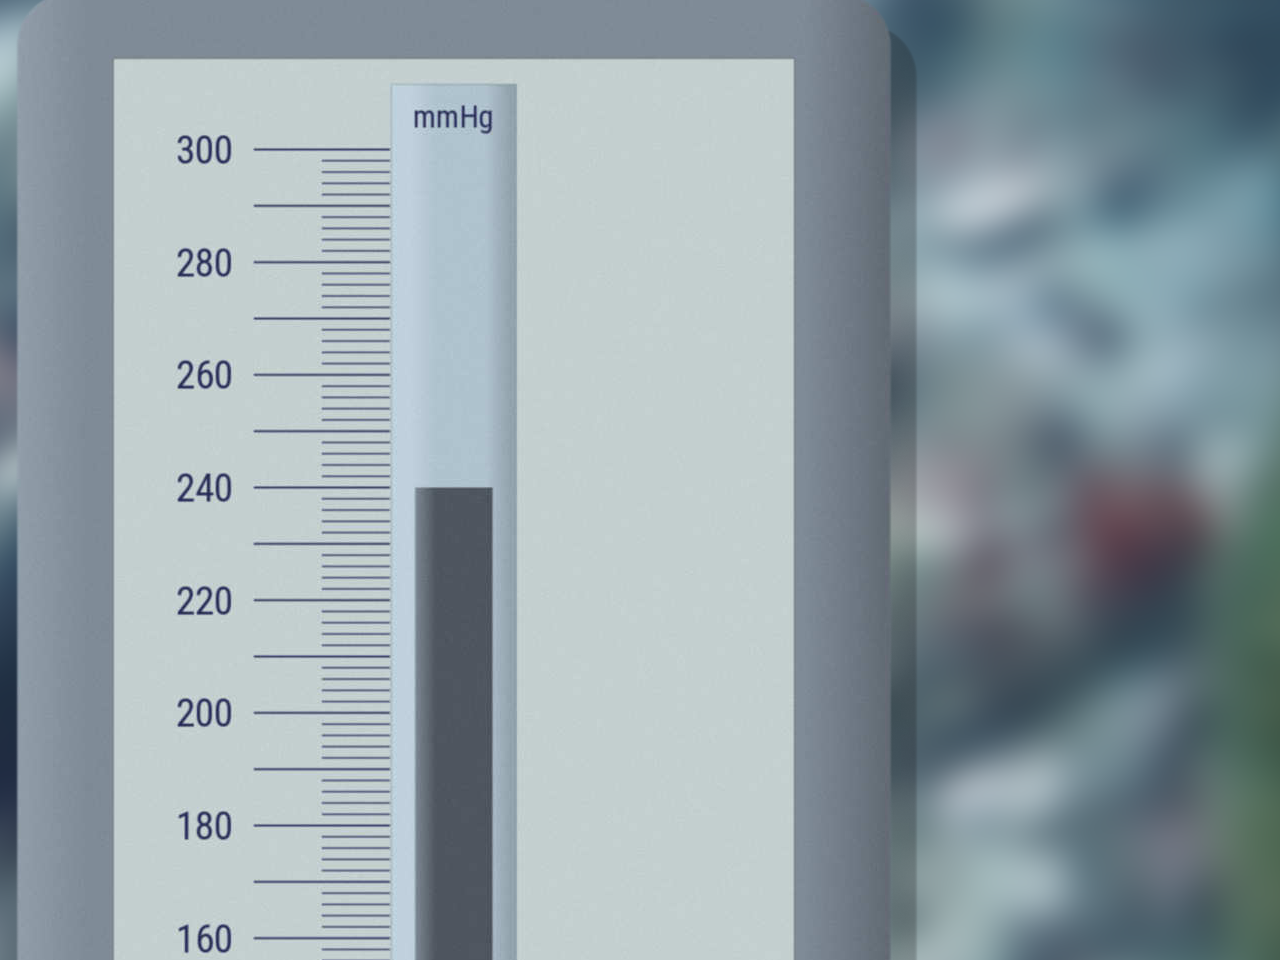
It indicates 240 mmHg
